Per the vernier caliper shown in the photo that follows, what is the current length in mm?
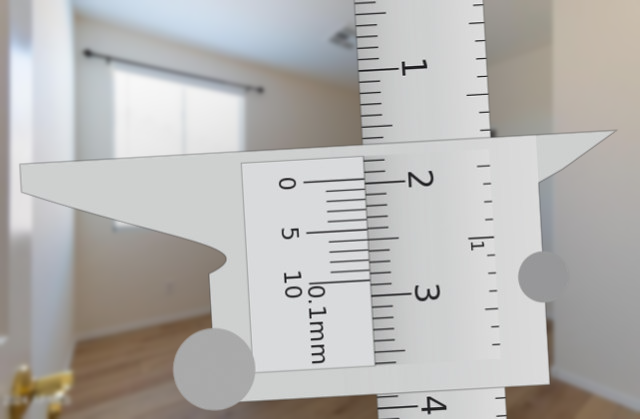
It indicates 19.6 mm
